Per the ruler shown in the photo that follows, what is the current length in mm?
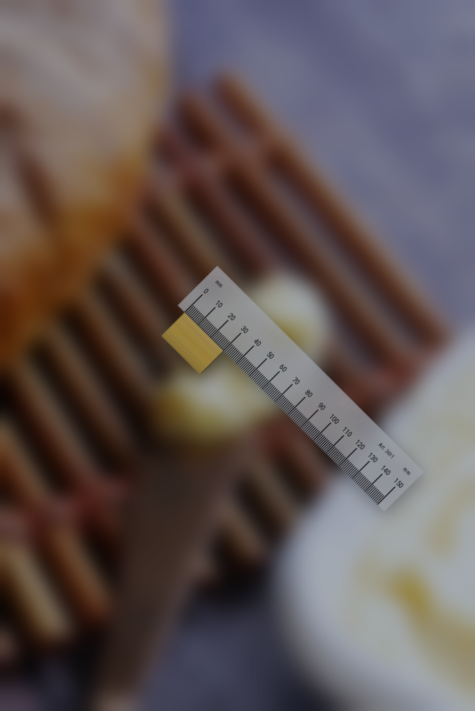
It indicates 30 mm
